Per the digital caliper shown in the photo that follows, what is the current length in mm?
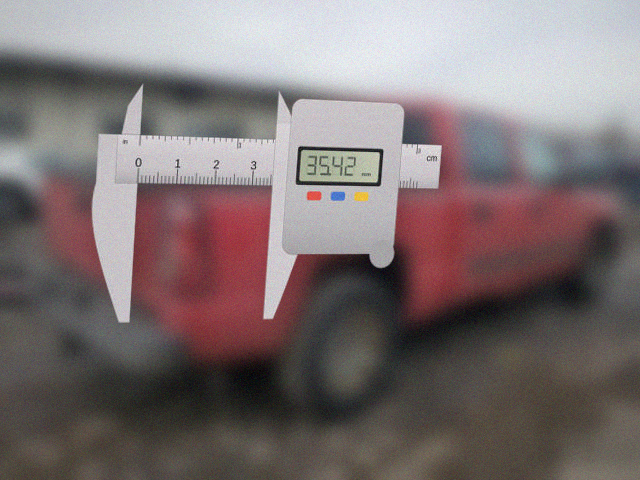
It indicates 35.42 mm
